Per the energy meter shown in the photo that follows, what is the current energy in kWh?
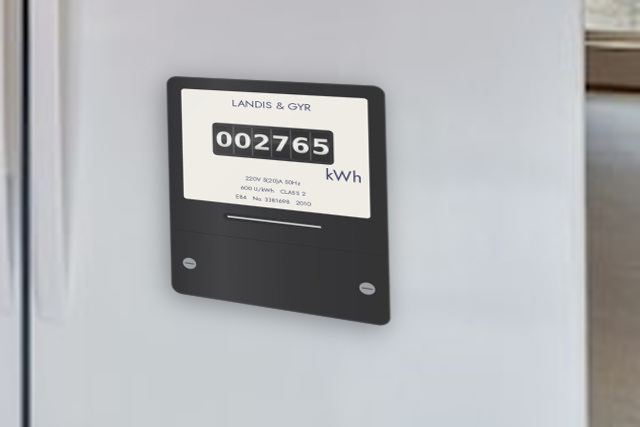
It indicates 2765 kWh
